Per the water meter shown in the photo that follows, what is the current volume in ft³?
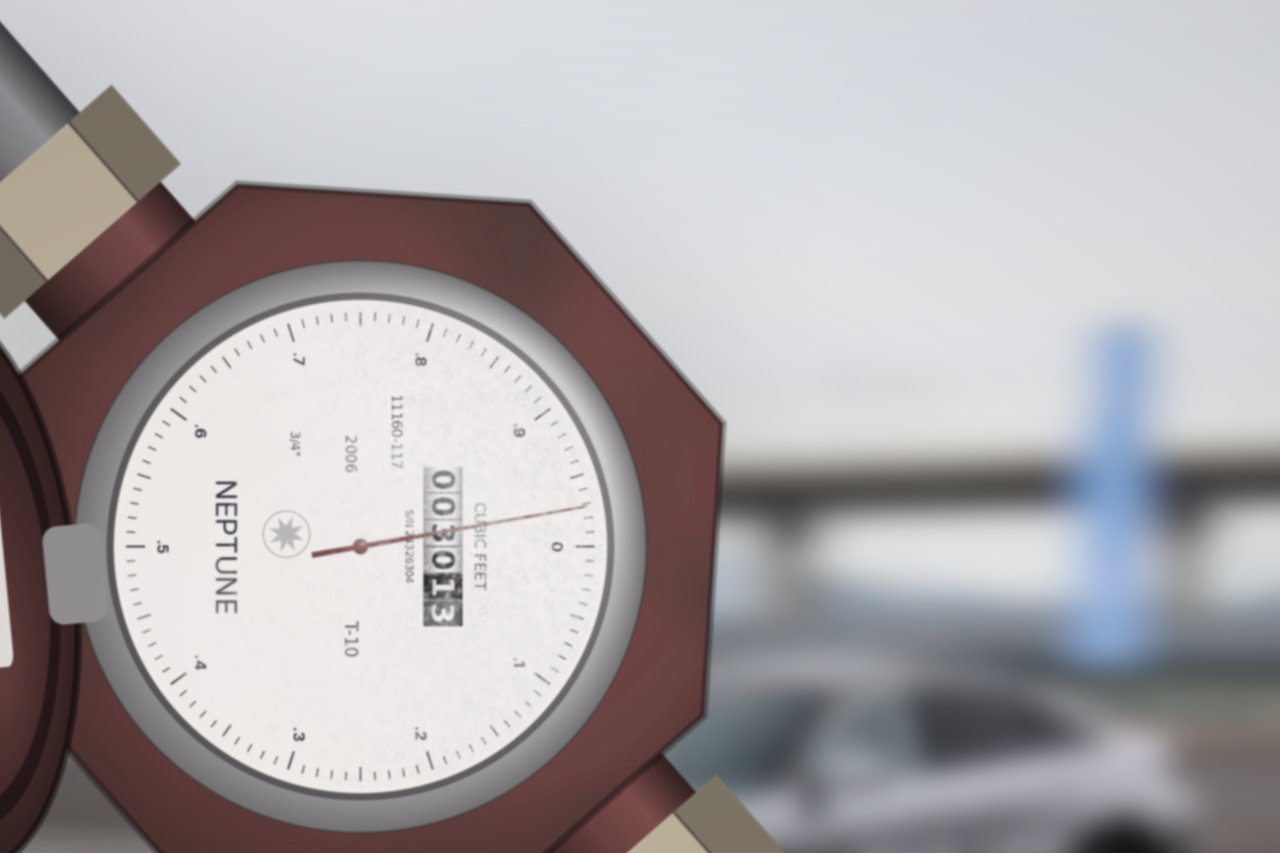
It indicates 3012.97 ft³
